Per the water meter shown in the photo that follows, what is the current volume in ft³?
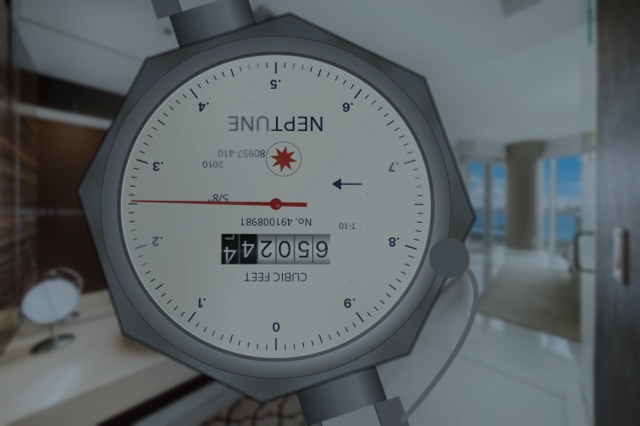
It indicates 650244.25 ft³
